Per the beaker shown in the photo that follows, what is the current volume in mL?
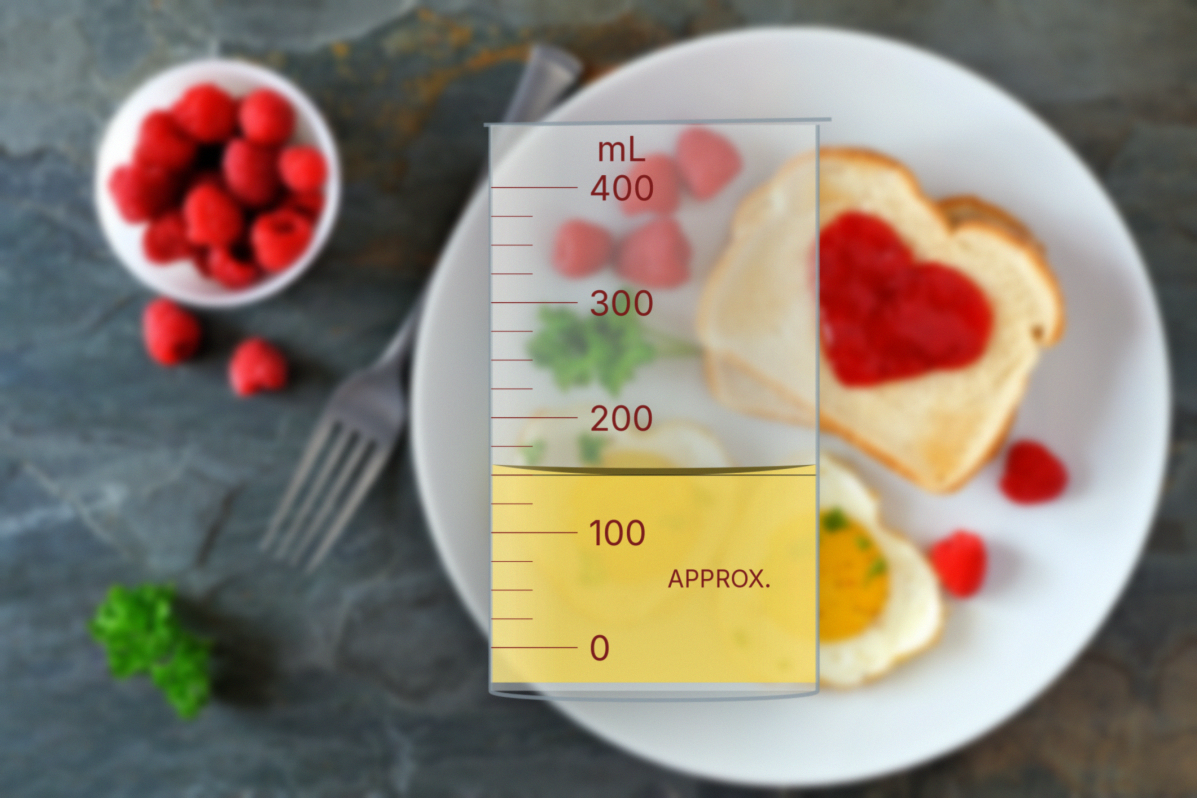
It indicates 150 mL
